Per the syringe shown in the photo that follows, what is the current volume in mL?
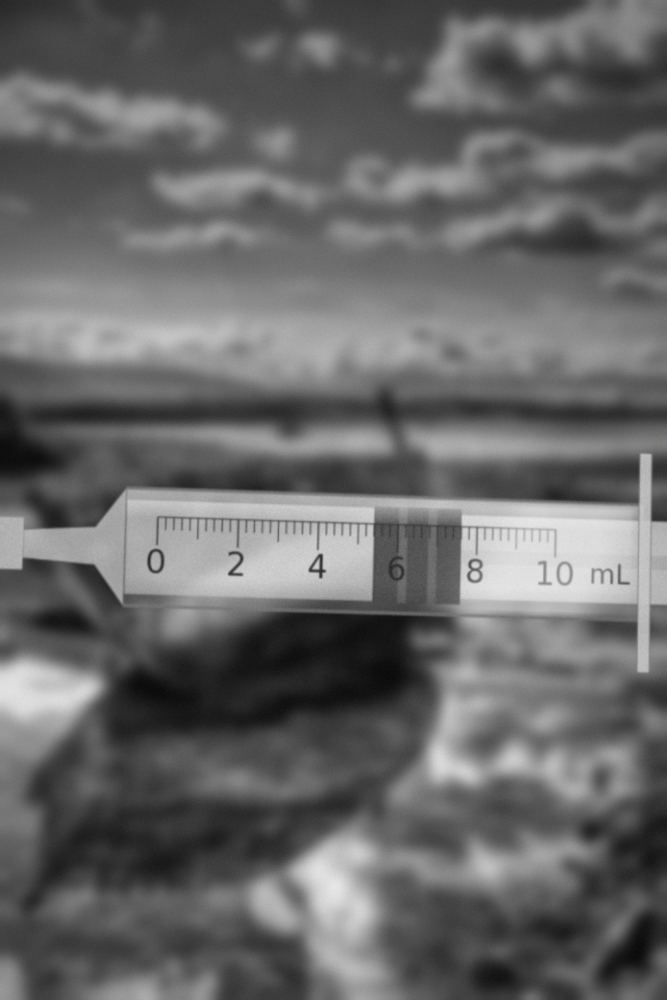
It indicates 5.4 mL
